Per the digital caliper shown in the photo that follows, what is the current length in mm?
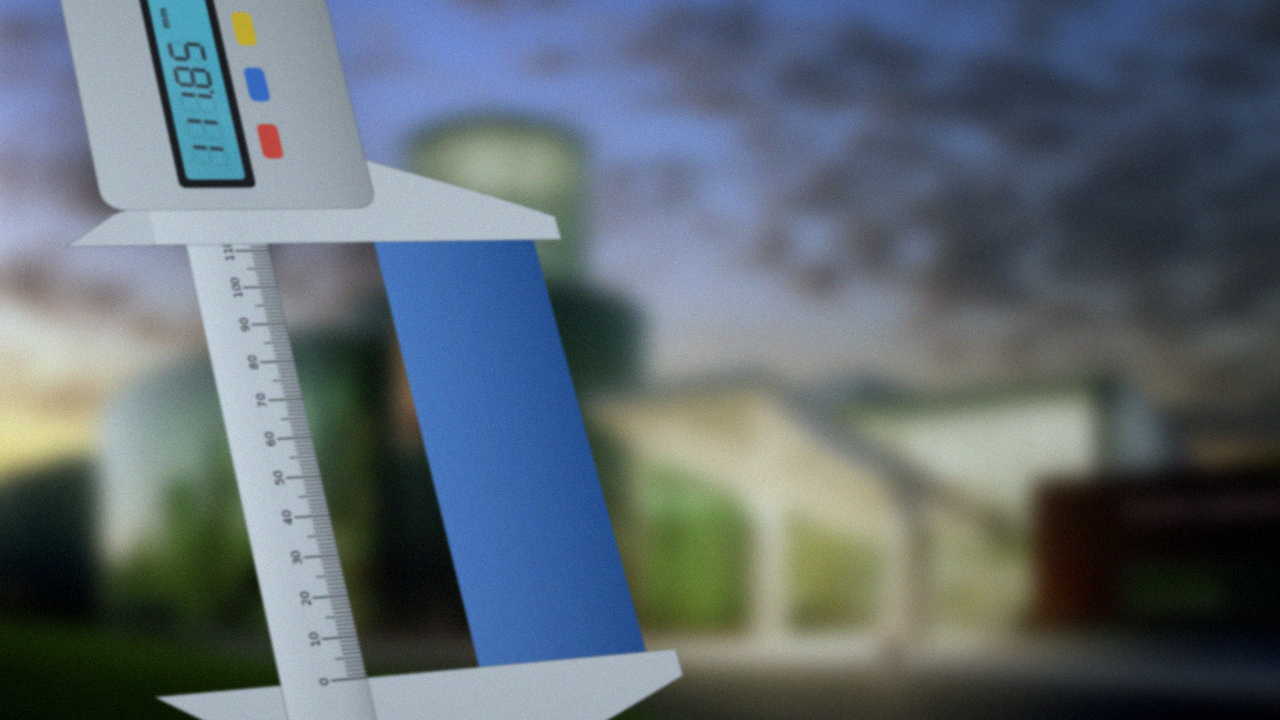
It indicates 111.85 mm
